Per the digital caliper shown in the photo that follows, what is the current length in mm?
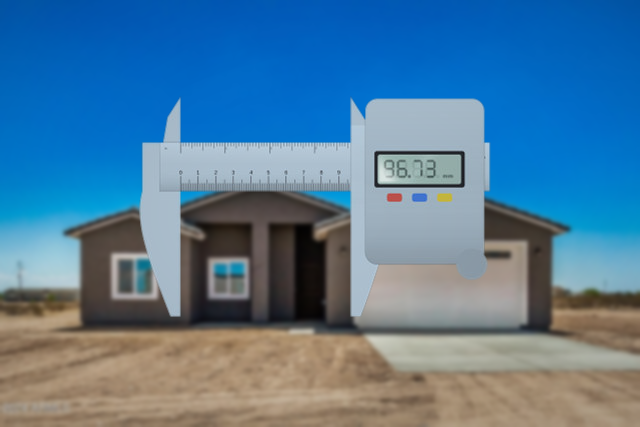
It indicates 96.73 mm
